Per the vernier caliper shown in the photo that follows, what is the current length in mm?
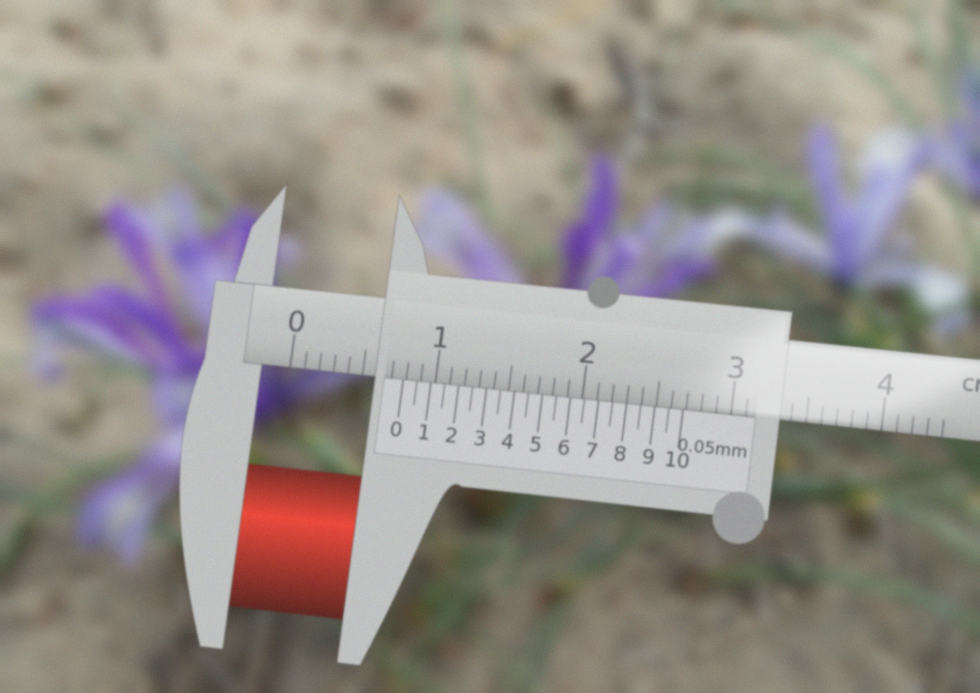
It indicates 7.8 mm
